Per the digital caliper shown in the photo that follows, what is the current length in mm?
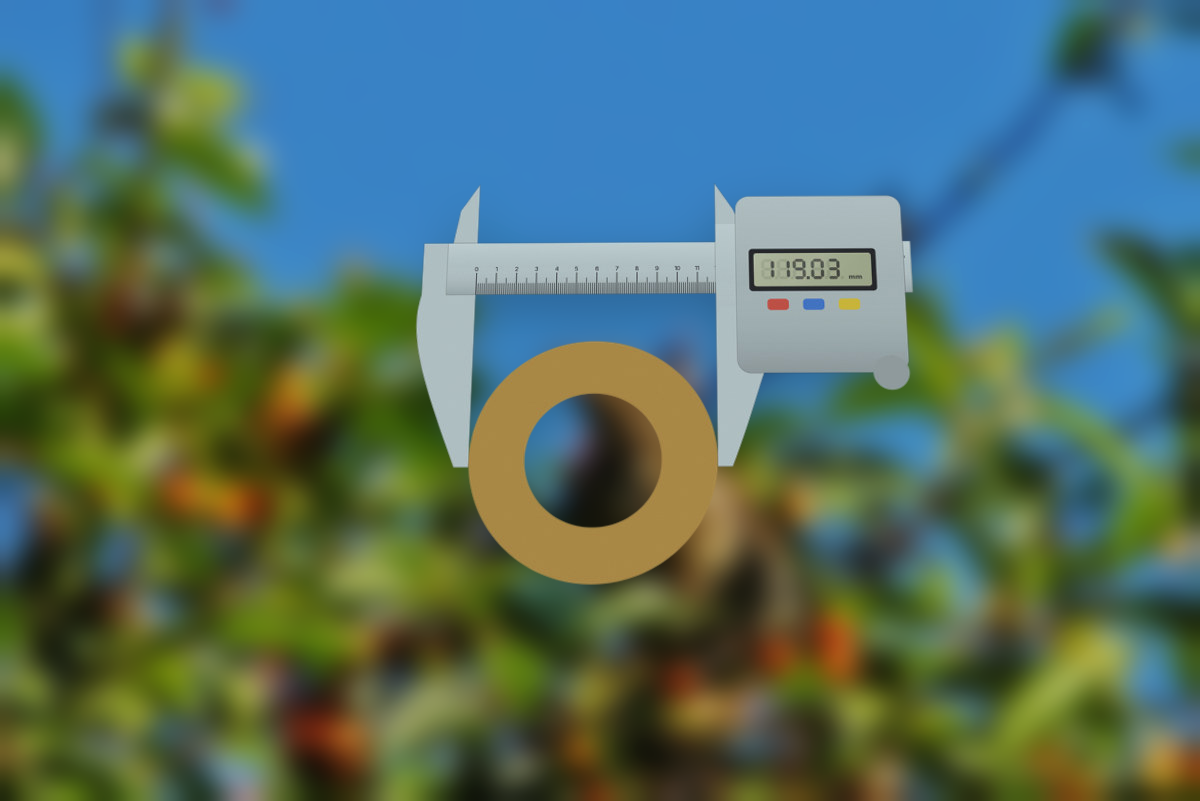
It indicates 119.03 mm
